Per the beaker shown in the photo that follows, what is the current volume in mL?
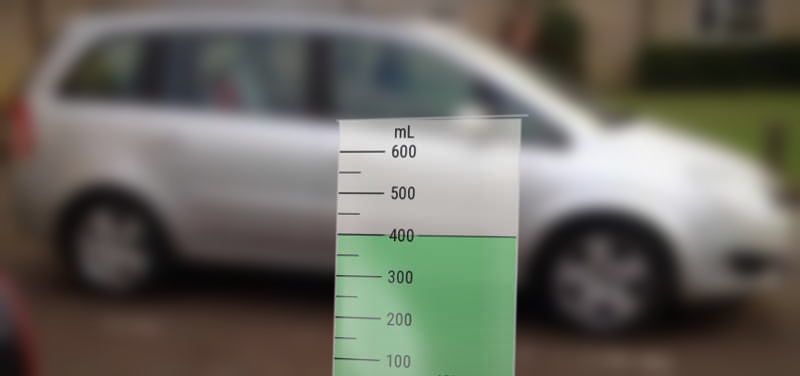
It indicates 400 mL
